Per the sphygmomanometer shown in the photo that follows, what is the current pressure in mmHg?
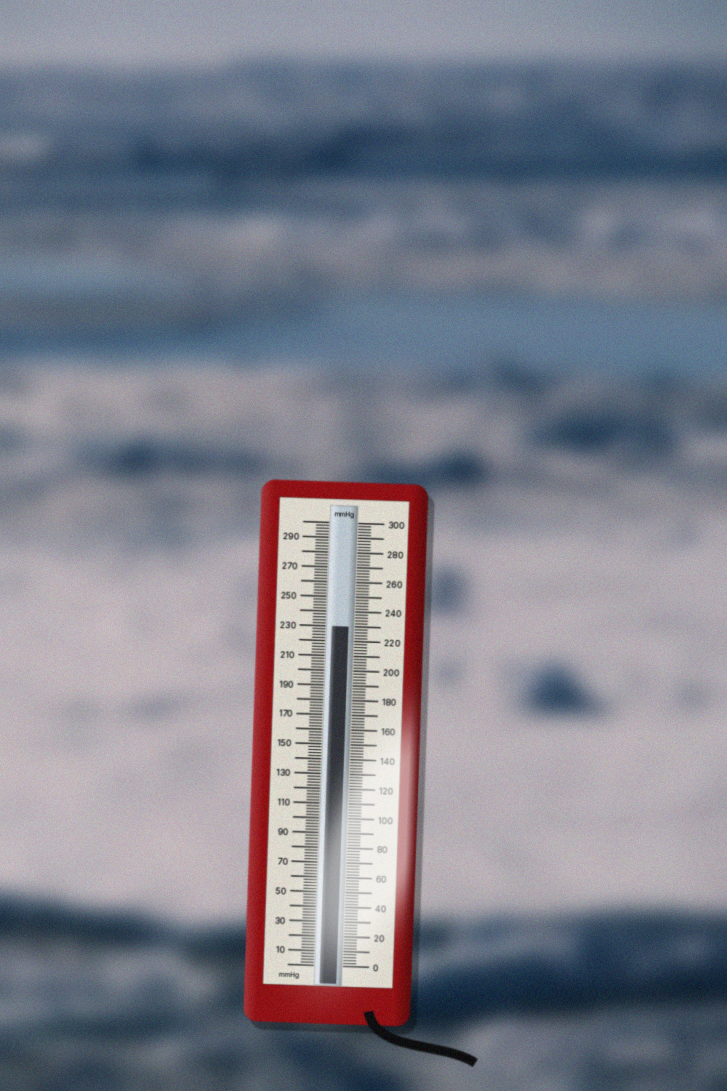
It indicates 230 mmHg
